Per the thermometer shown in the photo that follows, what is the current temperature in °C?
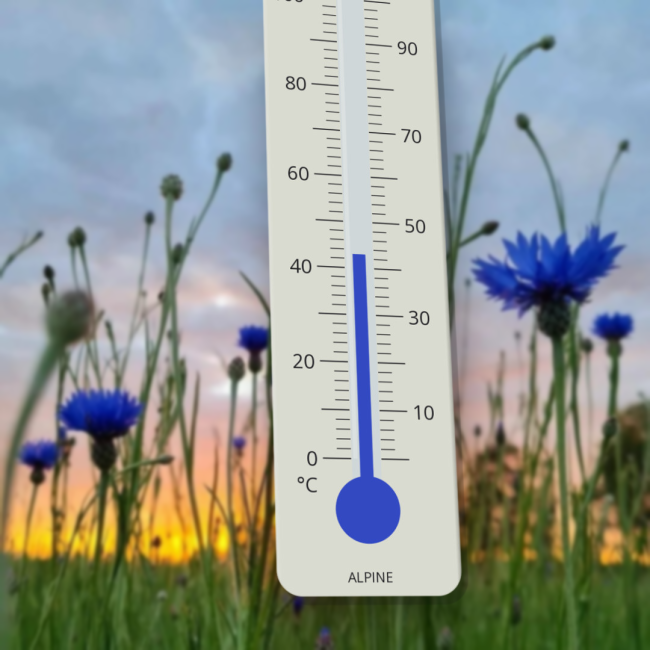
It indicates 43 °C
